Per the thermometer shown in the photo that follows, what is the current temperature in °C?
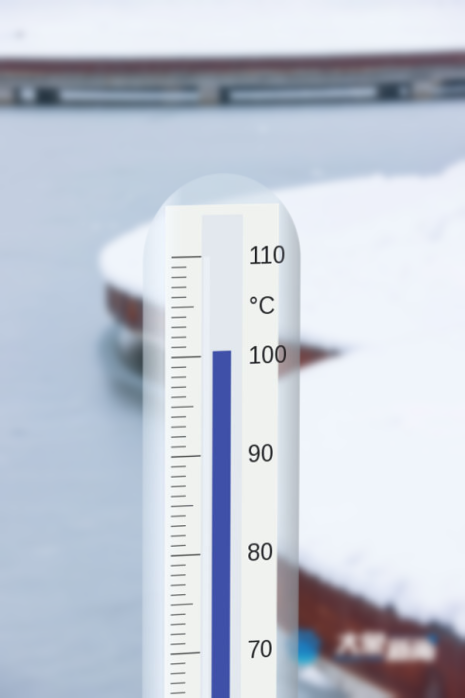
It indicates 100.5 °C
